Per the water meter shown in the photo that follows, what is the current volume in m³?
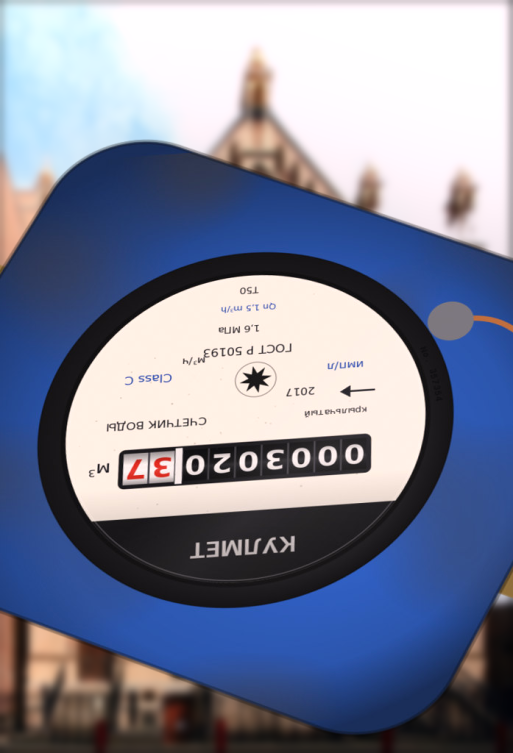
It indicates 3020.37 m³
